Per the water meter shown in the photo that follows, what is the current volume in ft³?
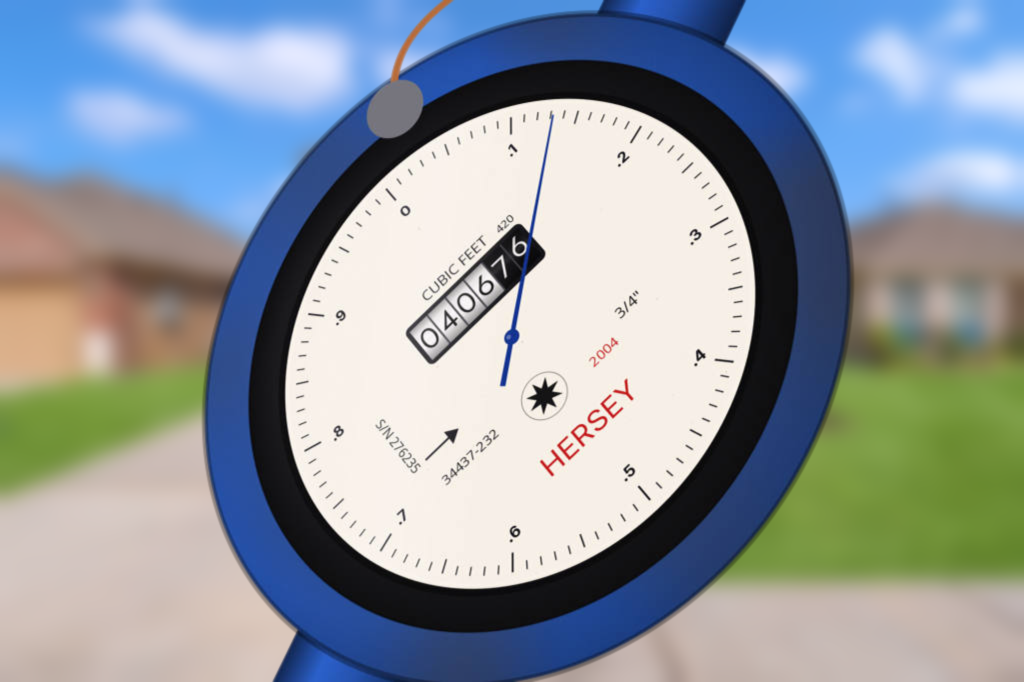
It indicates 40676.13 ft³
